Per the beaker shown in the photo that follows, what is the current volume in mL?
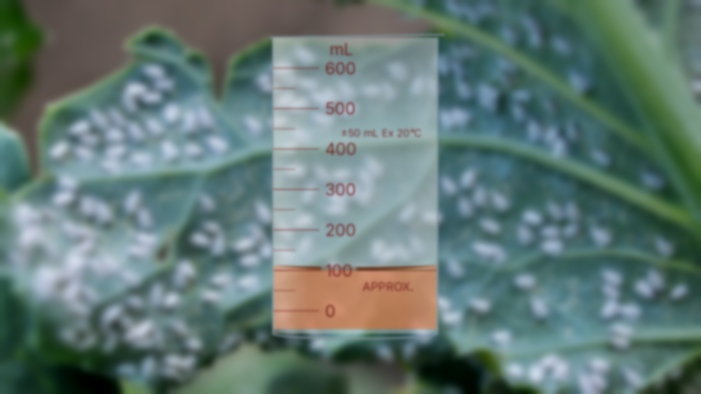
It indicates 100 mL
